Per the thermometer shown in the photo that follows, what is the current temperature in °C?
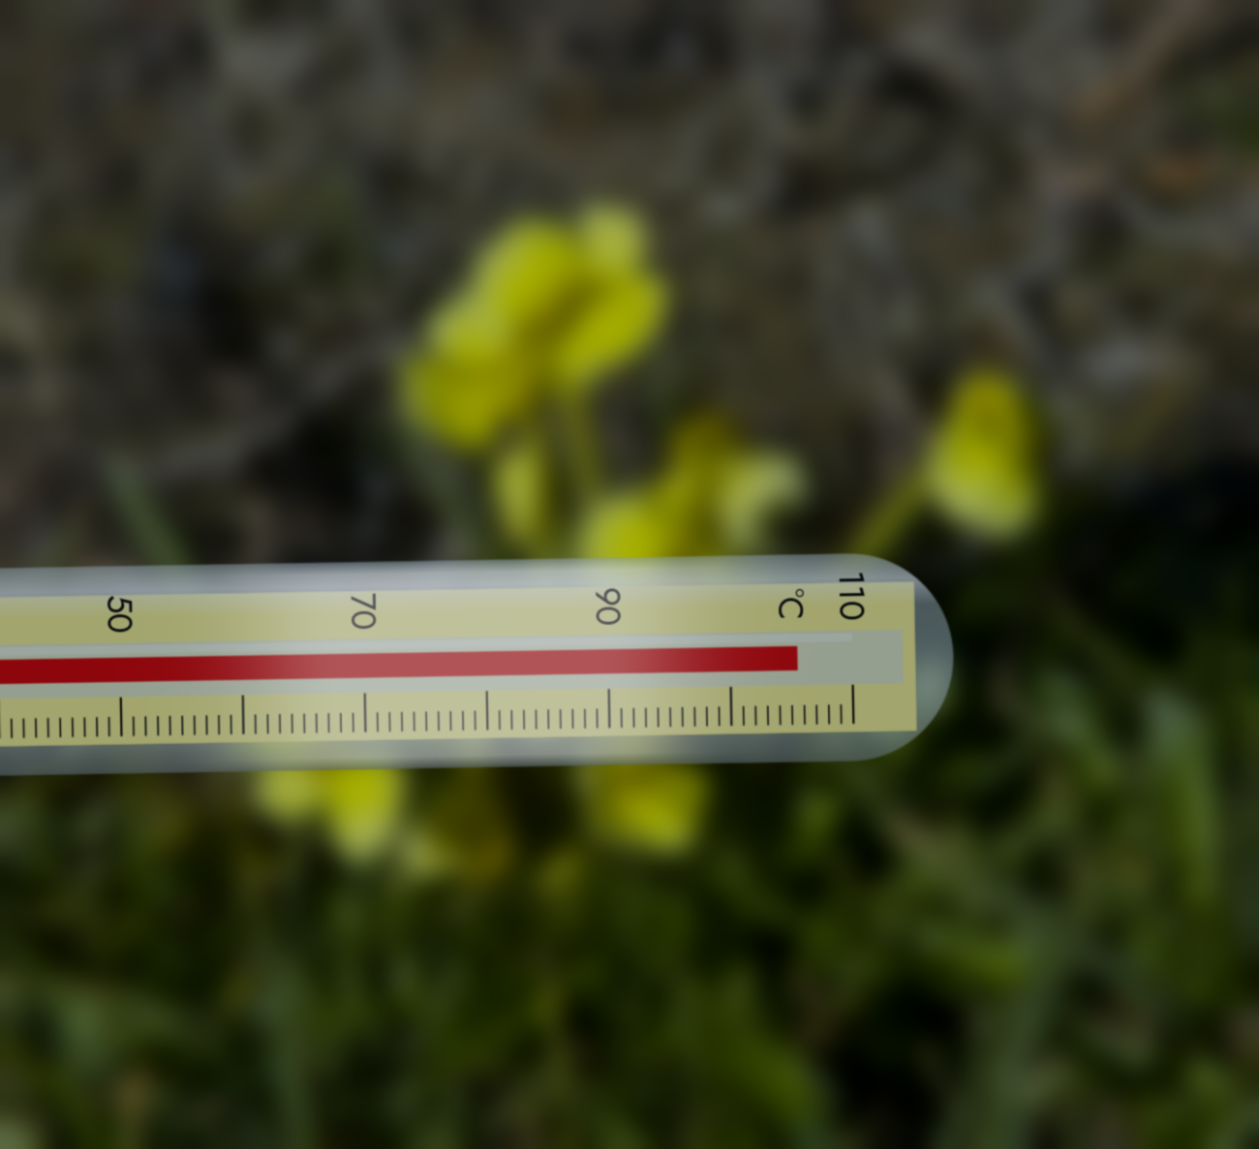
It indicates 105.5 °C
